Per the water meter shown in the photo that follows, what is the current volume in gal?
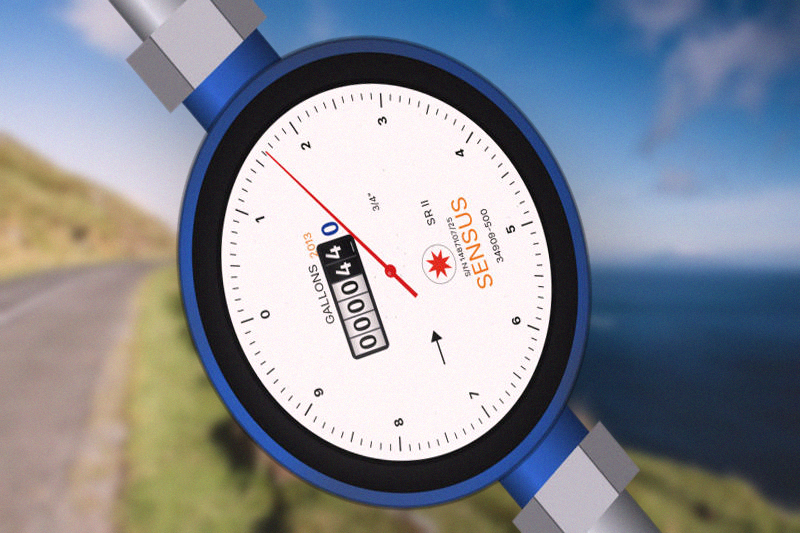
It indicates 441.6 gal
